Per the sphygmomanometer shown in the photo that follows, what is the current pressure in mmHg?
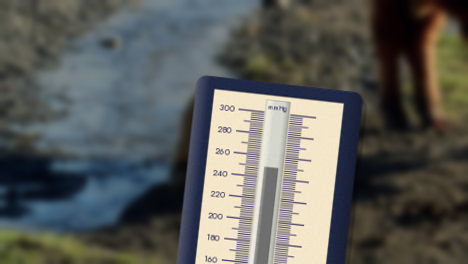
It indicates 250 mmHg
